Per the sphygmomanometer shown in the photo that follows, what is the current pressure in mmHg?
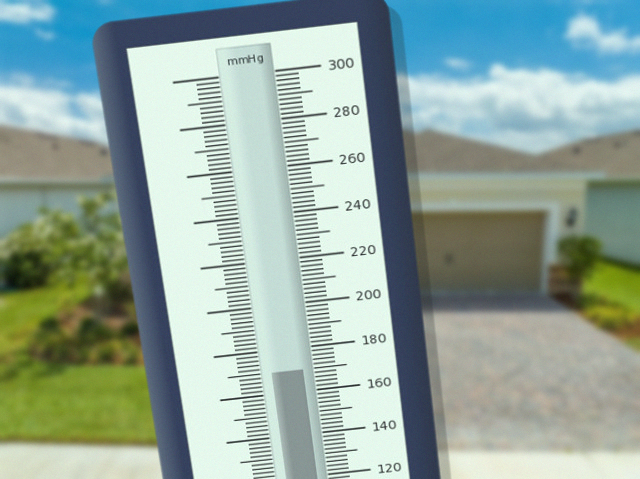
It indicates 170 mmHg
